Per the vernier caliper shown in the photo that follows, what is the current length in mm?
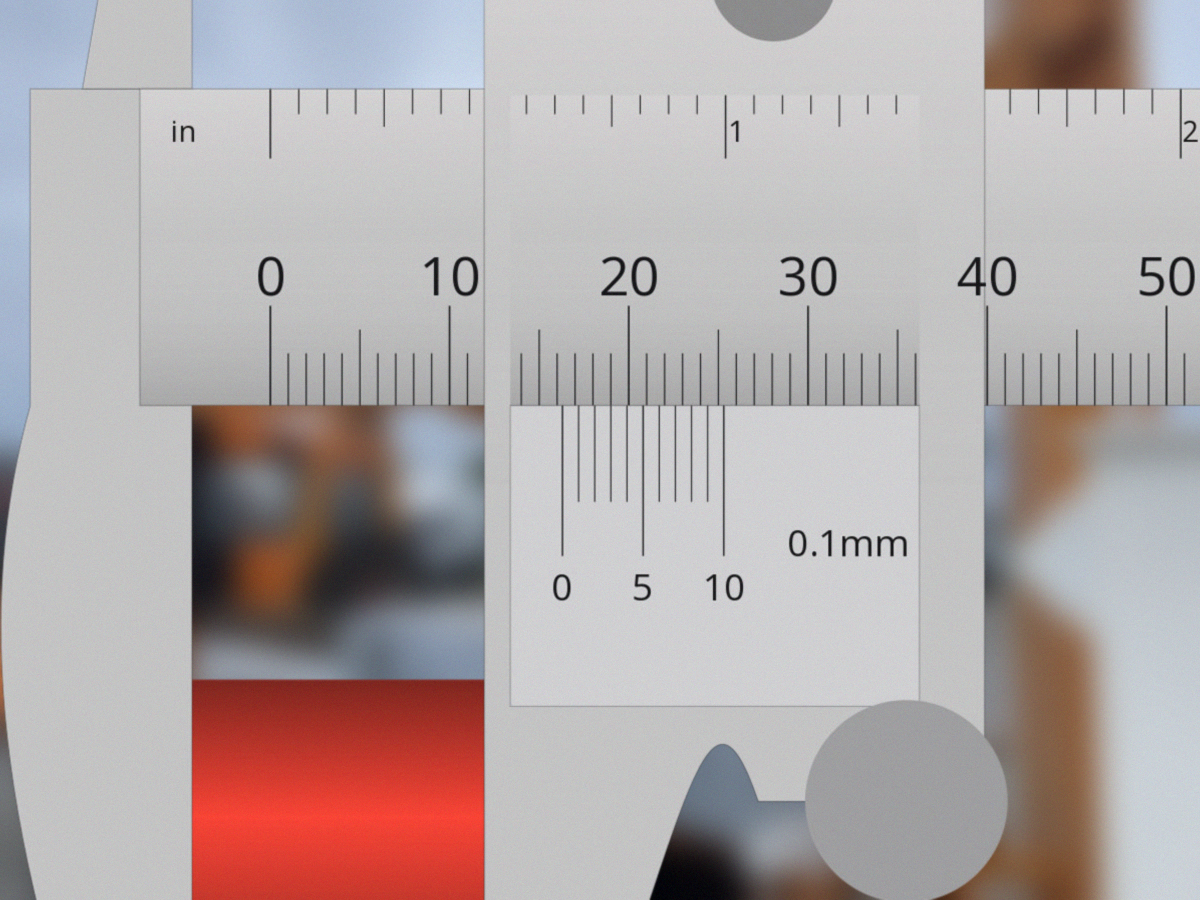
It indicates 16.3 mm
